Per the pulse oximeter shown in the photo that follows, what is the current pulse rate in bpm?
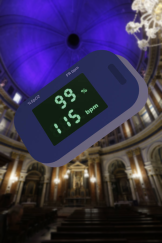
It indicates 115 bpm
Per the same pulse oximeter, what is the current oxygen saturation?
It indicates 99 %
